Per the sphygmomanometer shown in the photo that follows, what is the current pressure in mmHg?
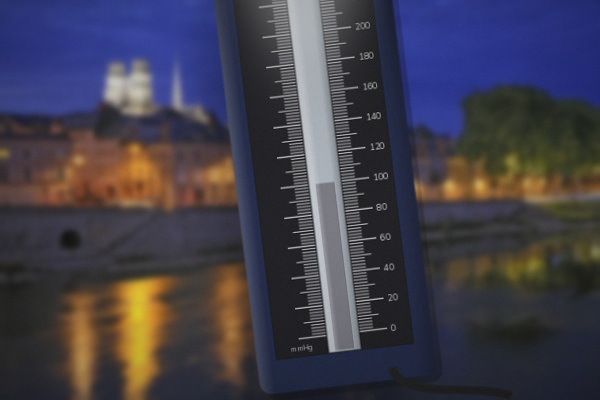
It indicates 100 mmHg
